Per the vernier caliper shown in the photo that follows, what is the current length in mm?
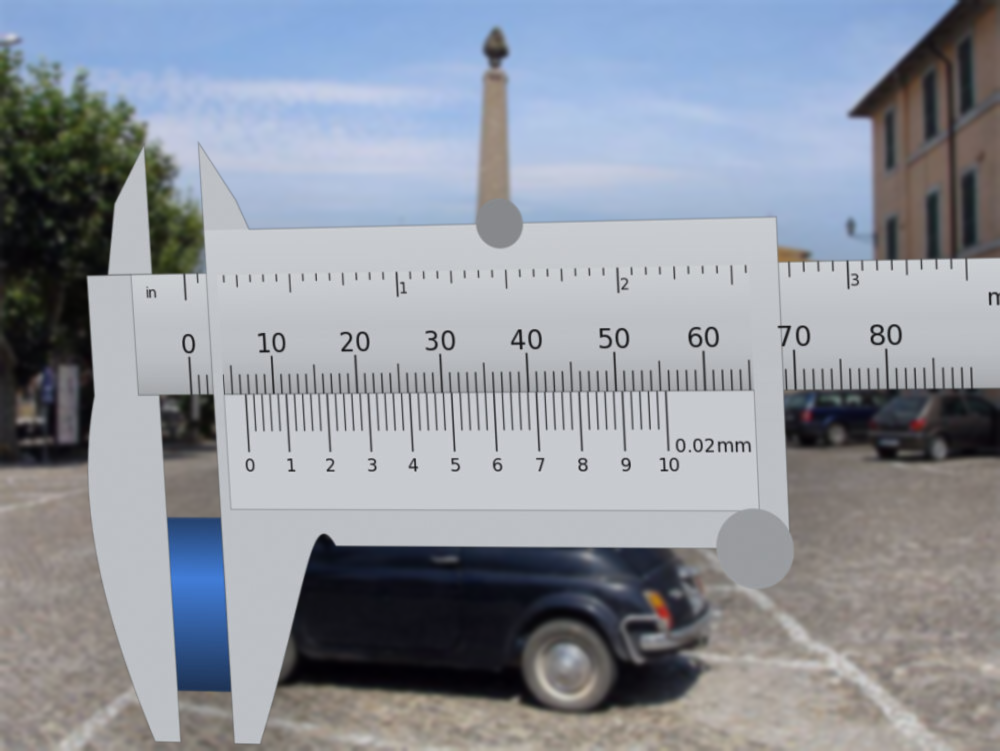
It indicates 6.6 mm
